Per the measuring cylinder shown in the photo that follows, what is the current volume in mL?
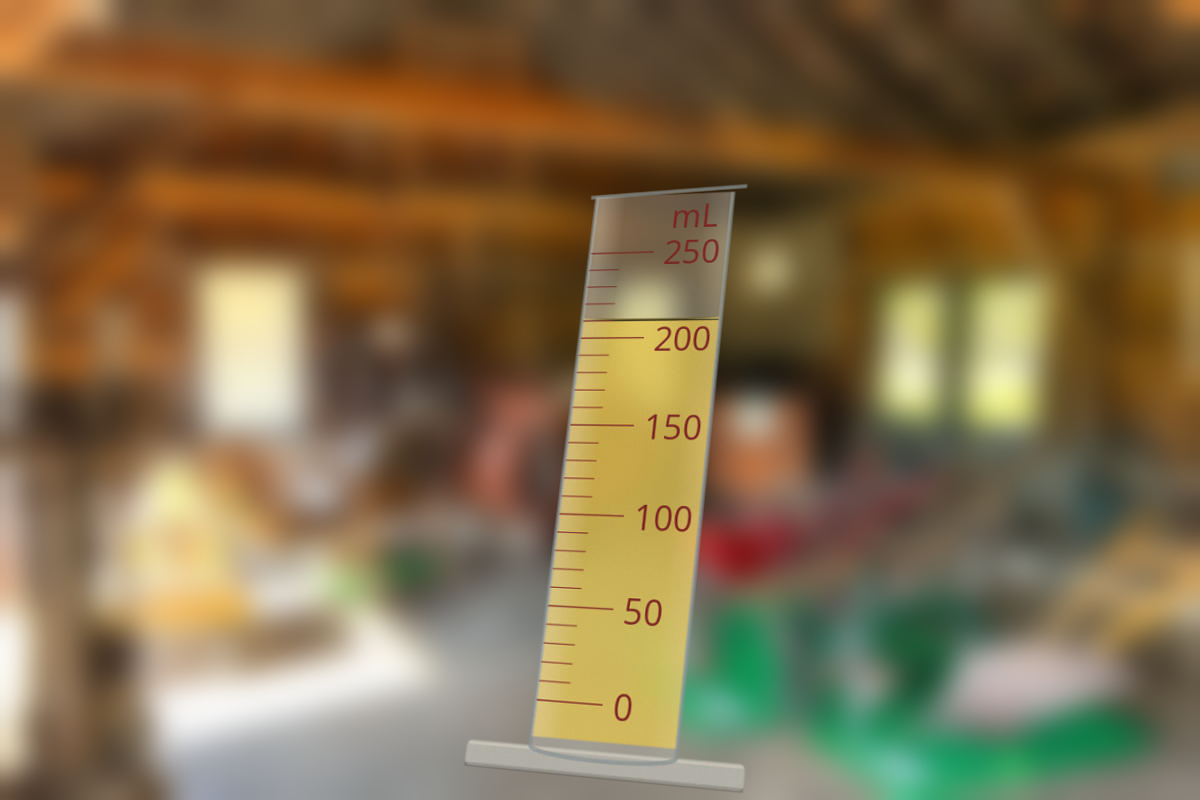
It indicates 210 mL
